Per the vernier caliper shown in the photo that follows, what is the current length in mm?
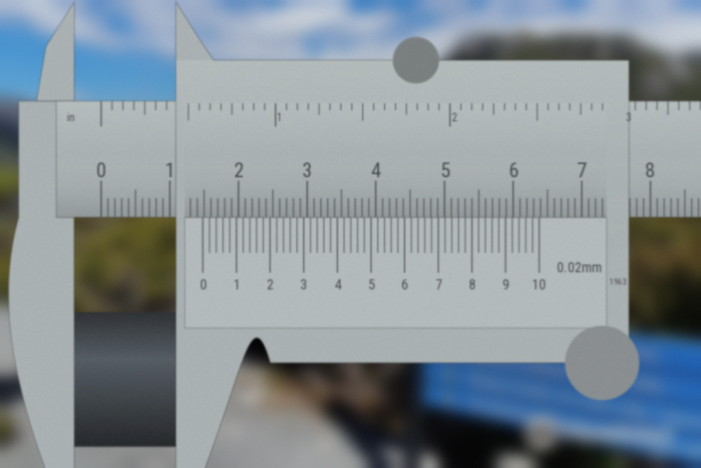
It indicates 14.8 mm
